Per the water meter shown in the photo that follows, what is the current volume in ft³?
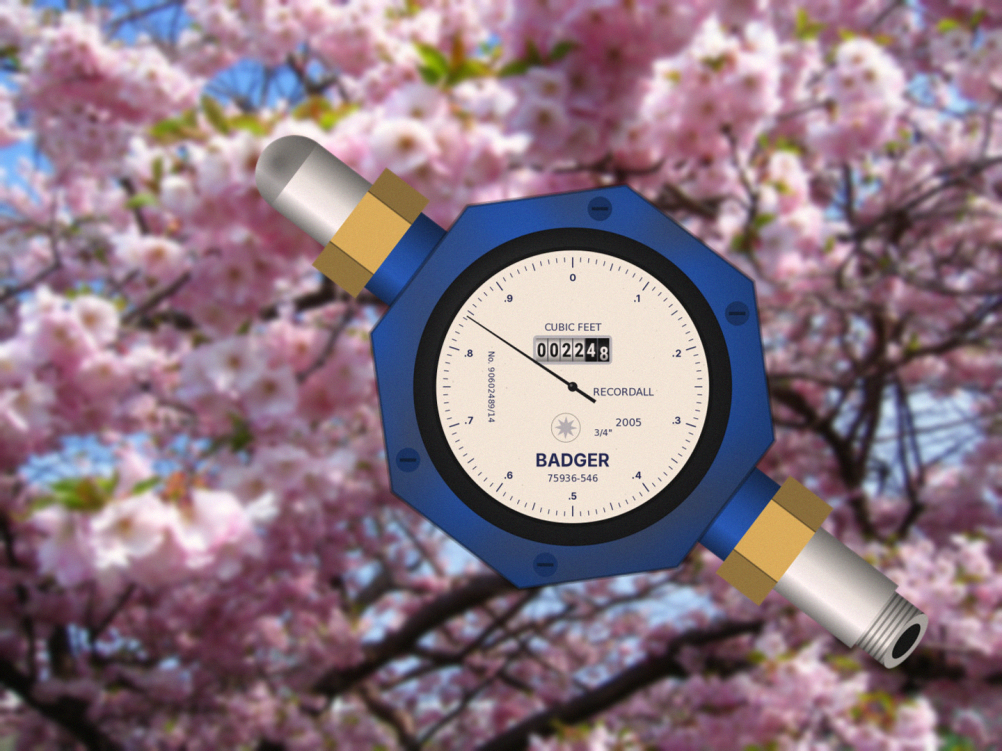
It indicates 2247.84 ft³
